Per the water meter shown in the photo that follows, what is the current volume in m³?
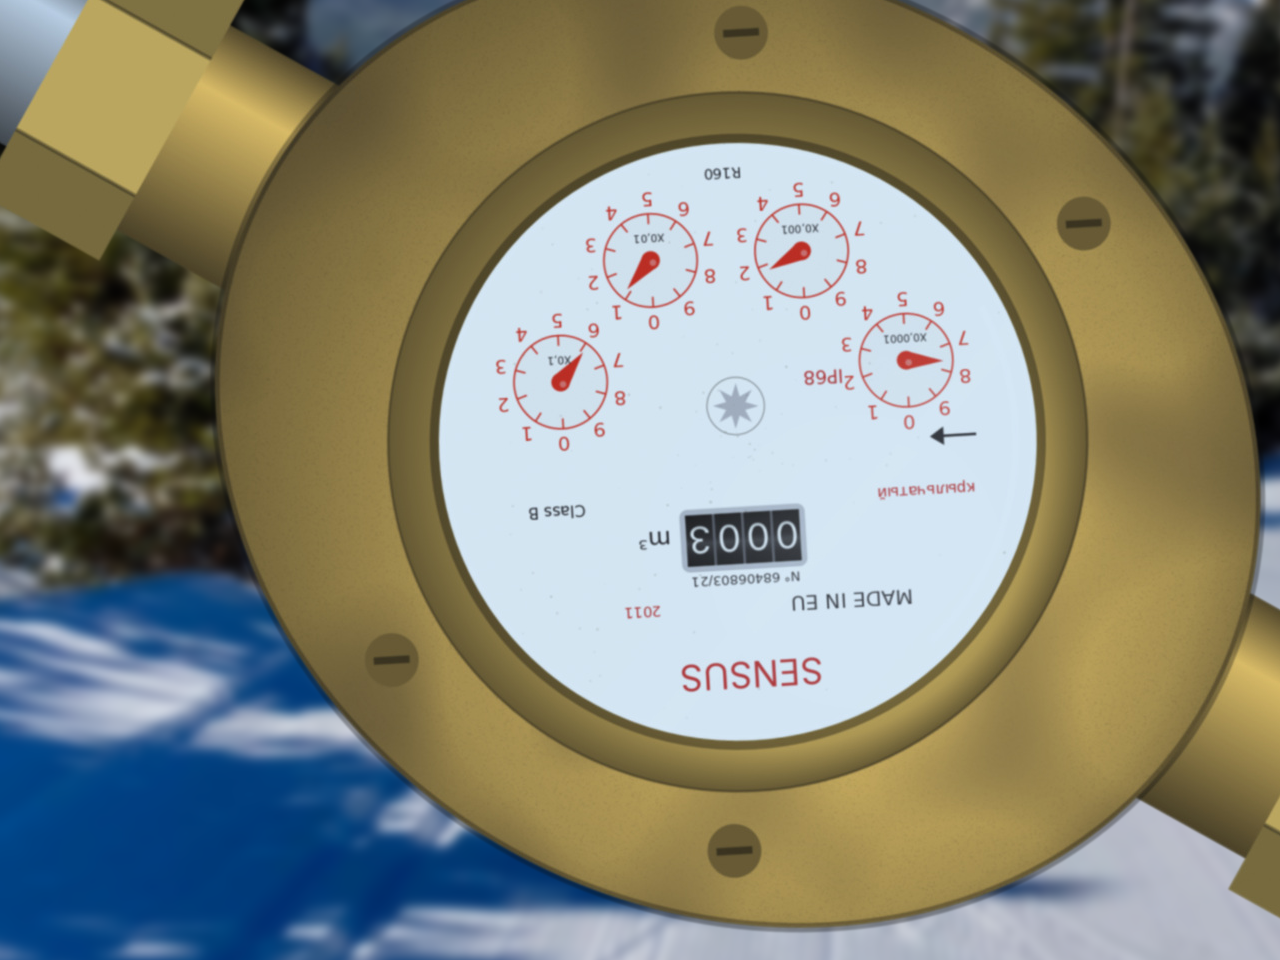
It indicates 3.6117 m³
